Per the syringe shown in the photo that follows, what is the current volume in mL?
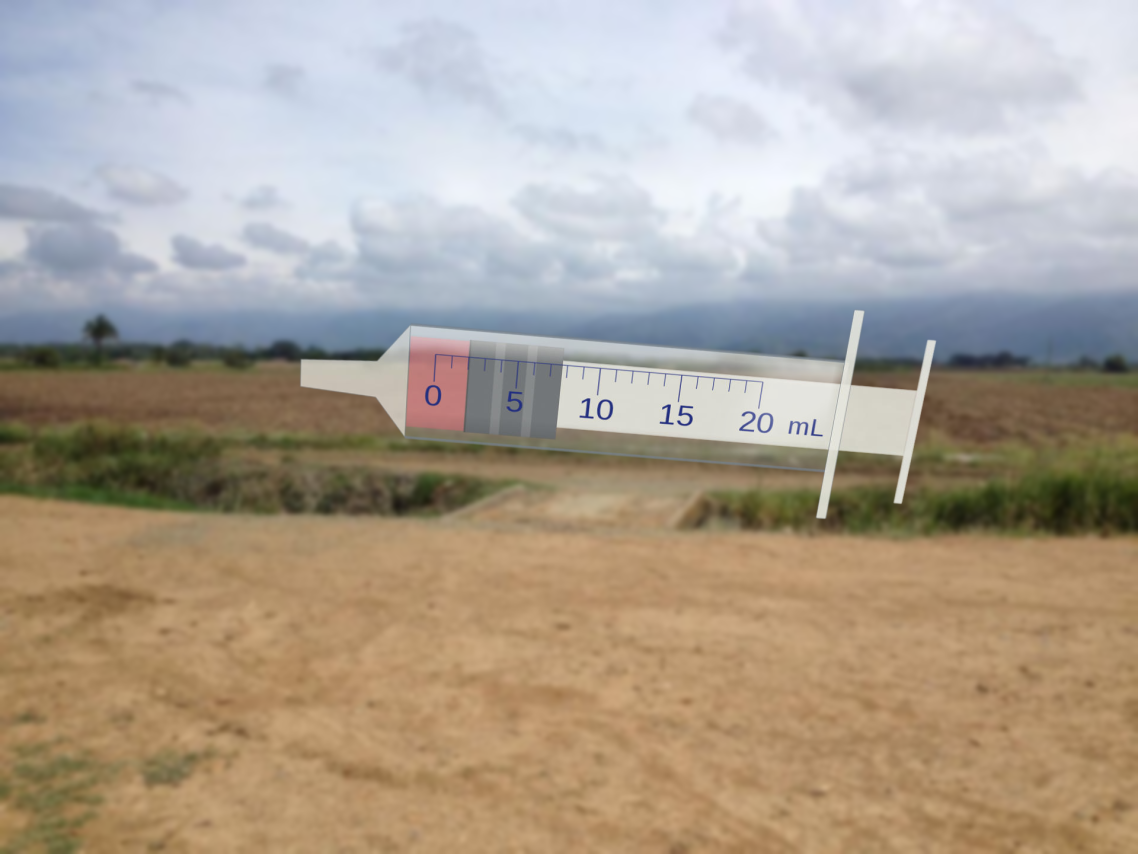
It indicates 2 mL
